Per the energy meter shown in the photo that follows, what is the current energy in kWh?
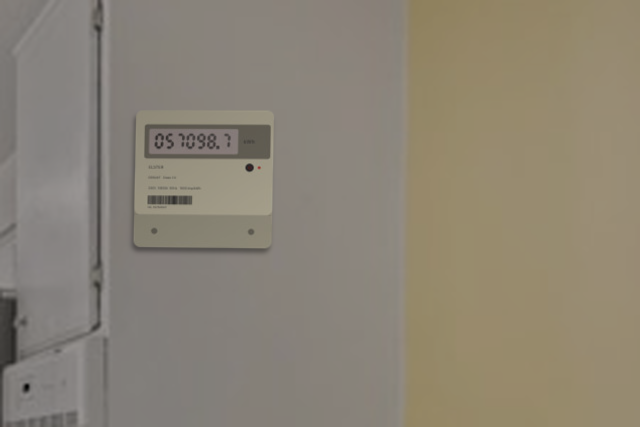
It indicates 57098.7 kWh
